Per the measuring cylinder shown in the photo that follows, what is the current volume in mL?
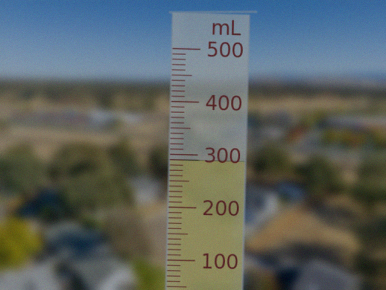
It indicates 290 mL
